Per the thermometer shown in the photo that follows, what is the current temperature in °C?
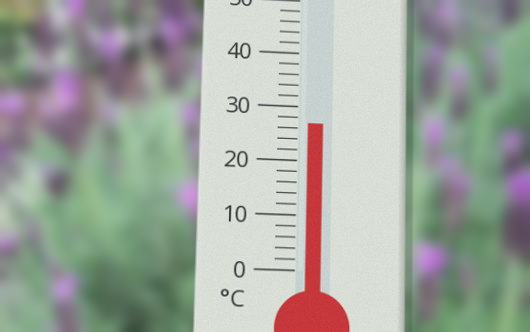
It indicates 27 °C
